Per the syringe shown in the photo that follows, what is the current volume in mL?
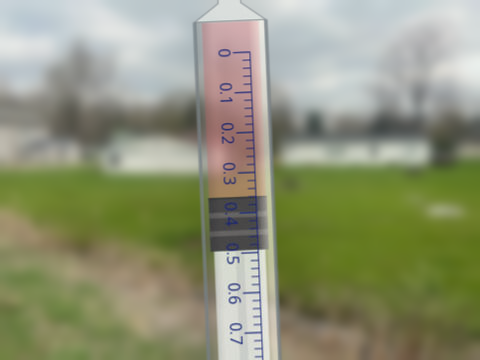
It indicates 0.36 mL
